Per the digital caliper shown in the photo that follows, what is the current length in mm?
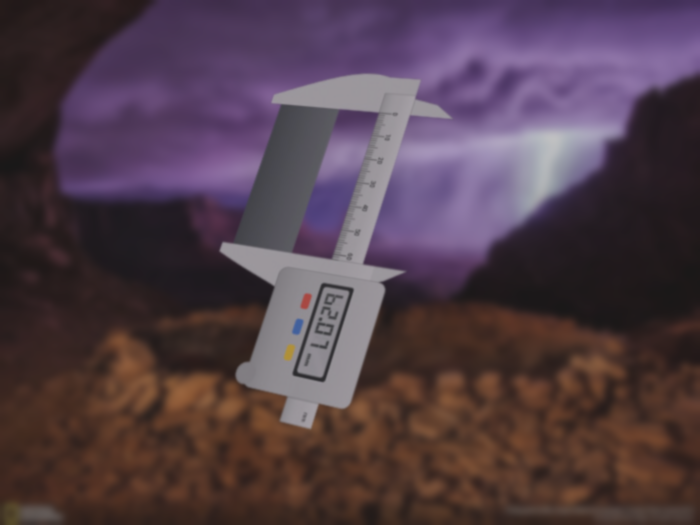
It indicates 62.07 mm
